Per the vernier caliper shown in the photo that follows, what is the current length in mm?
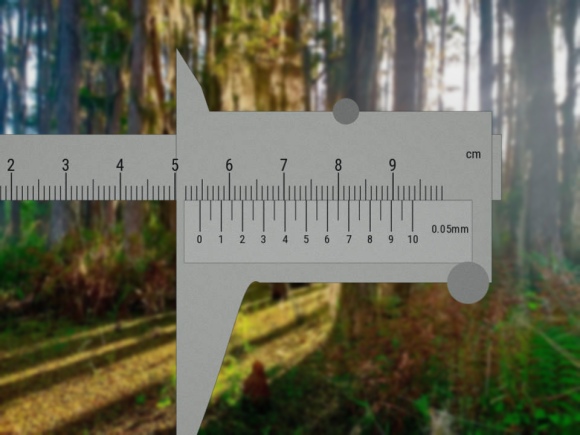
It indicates 54.6 mm
